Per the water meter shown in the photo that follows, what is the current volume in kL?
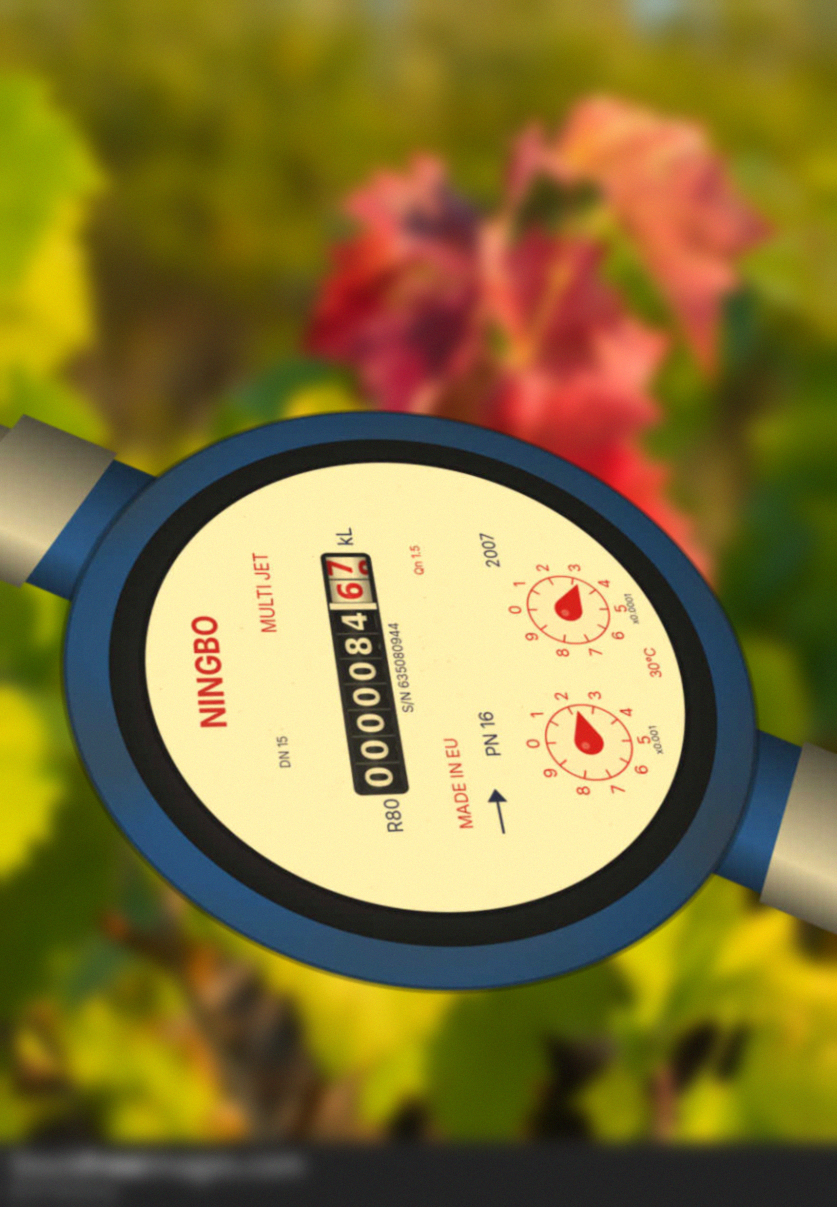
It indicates 84.6723 kL
